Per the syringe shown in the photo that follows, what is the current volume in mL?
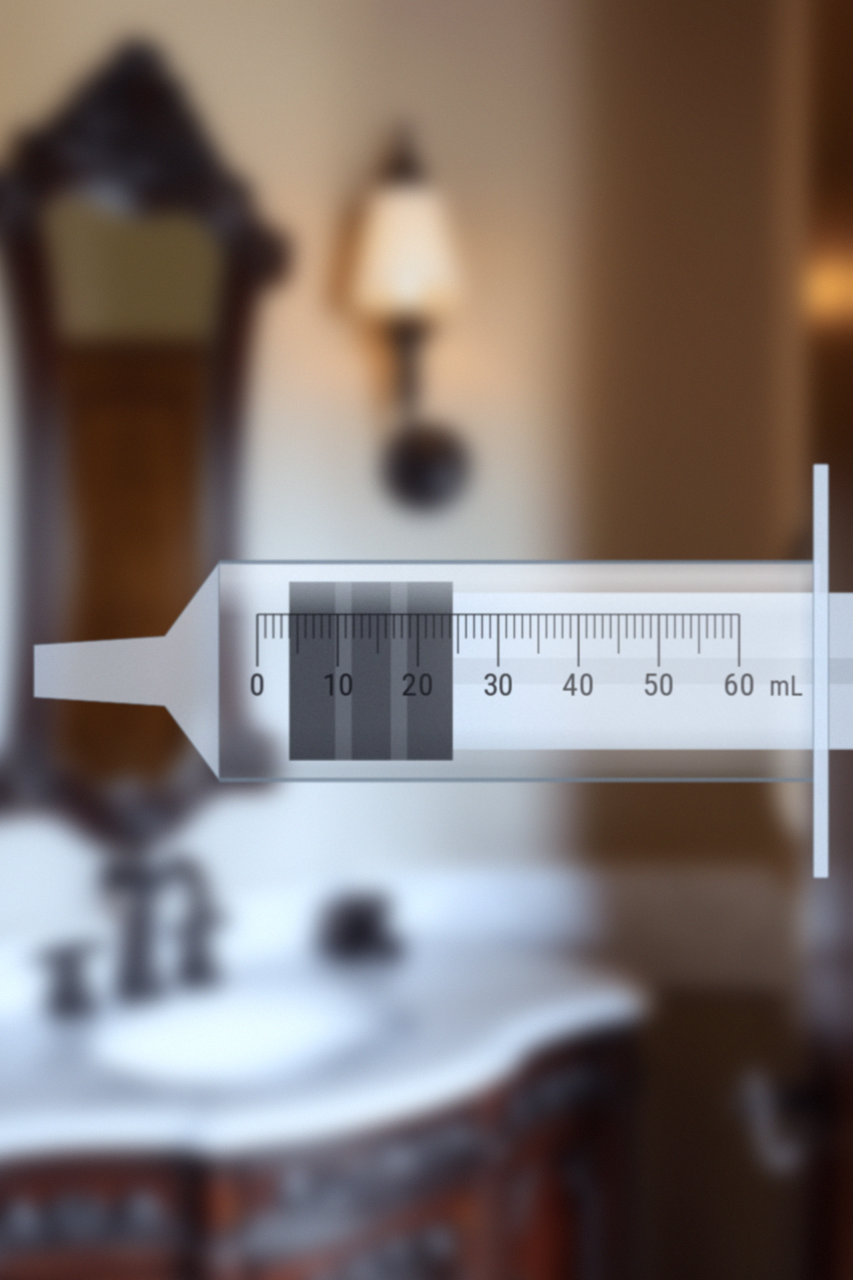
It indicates 4 mL
